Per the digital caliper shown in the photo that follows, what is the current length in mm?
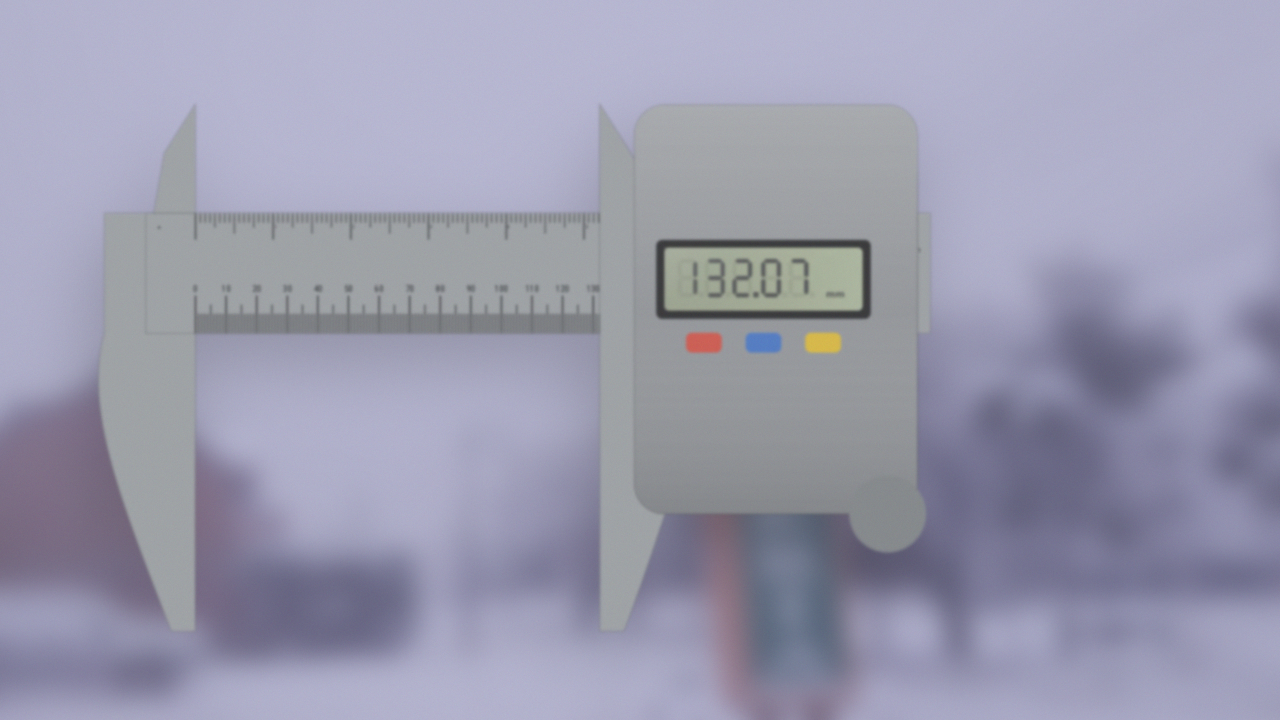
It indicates 132.07 mm
